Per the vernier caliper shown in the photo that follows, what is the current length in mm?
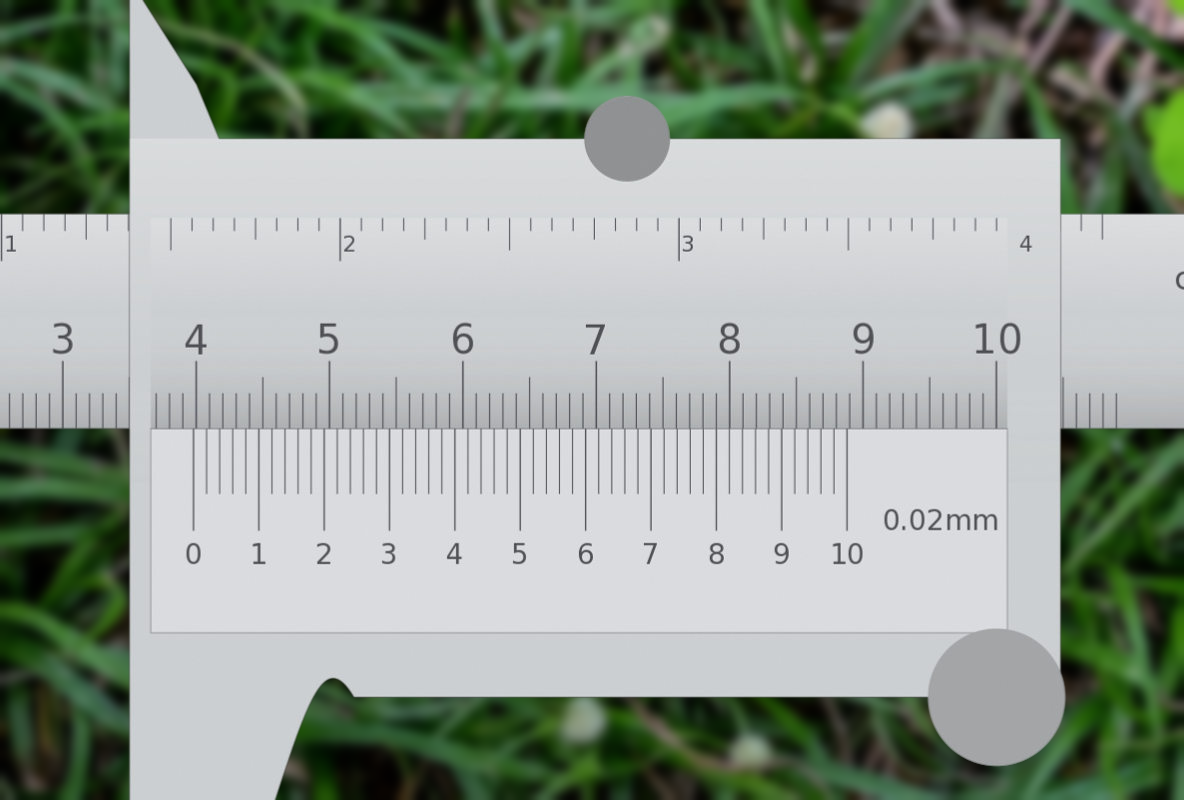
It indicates 39.8 mm
